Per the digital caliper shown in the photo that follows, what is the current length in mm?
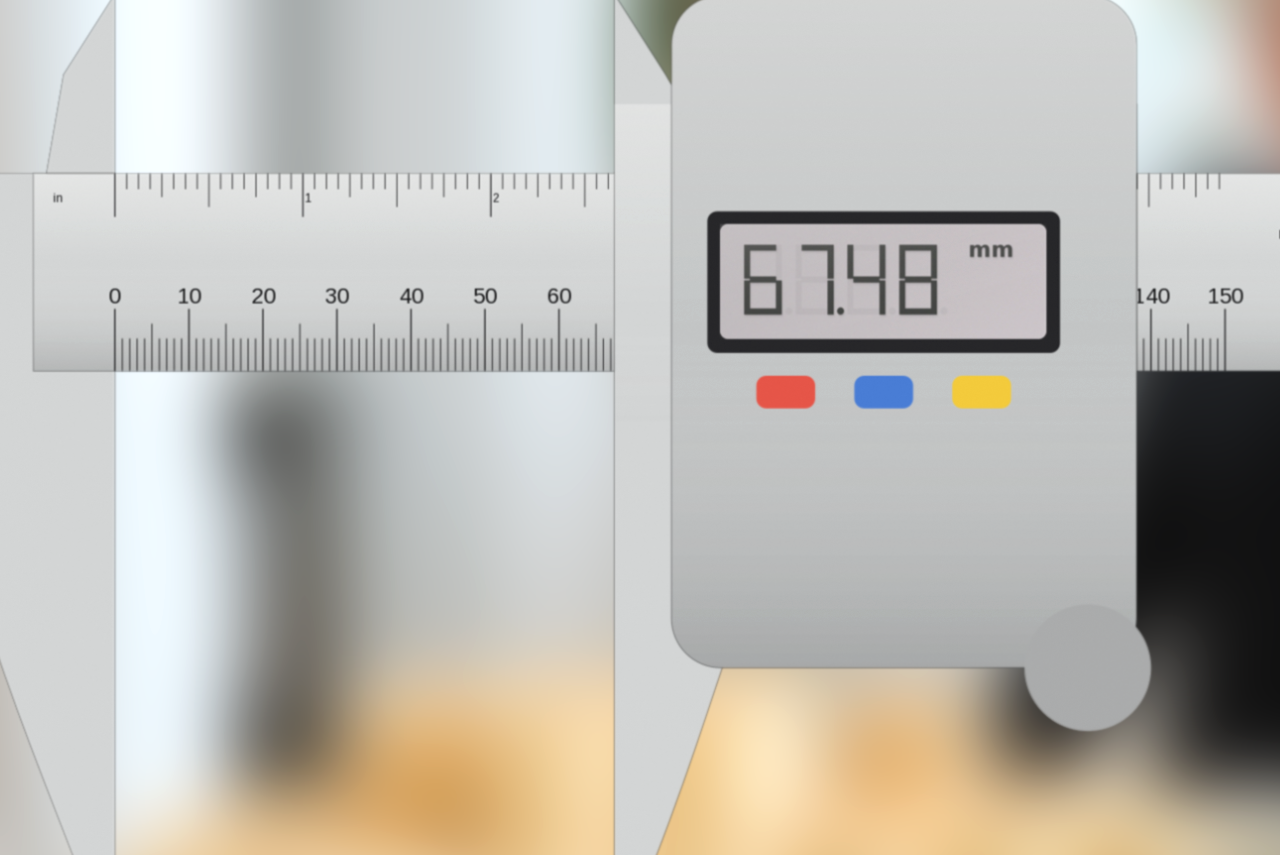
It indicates 67.48 mm
